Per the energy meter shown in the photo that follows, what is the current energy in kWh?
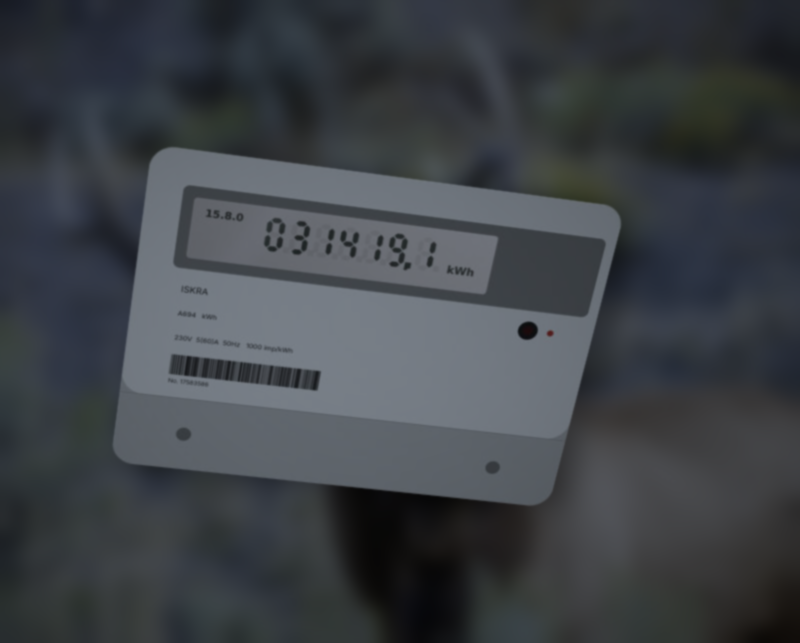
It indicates 31419.1 kWh
